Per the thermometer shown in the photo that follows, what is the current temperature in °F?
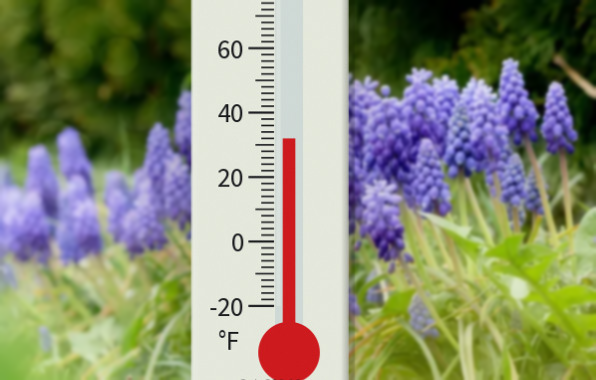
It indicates 32 °F
